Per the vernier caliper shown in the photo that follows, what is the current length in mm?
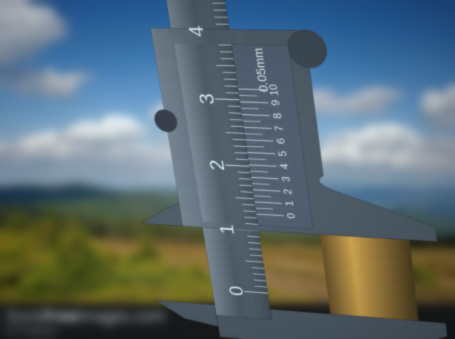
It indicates 12.6 mm
